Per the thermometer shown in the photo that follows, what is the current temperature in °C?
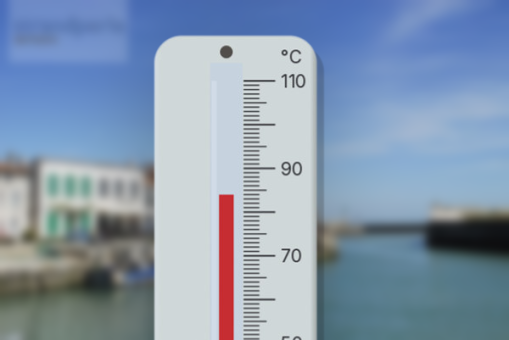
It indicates 84 °C
